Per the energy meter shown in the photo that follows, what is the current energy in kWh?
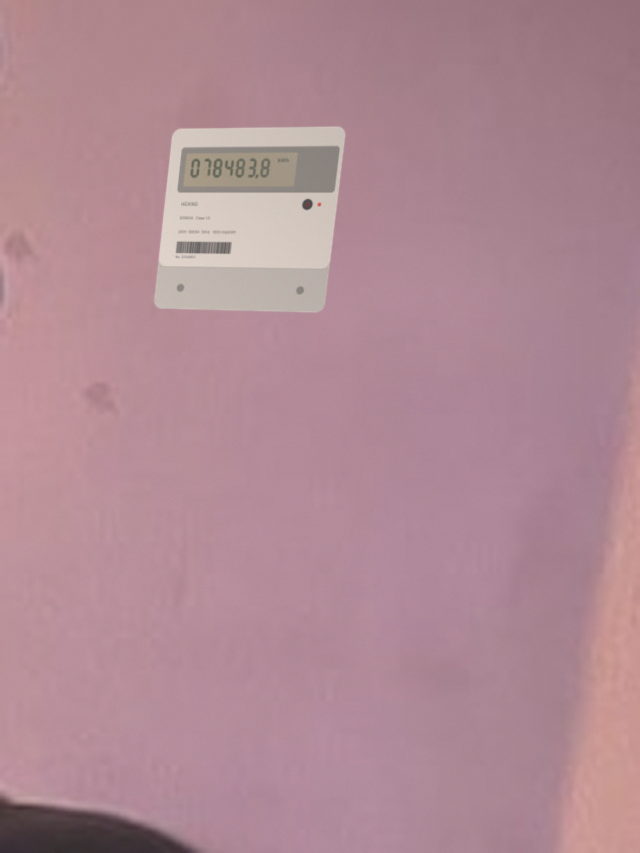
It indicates 78483.8 kWh
